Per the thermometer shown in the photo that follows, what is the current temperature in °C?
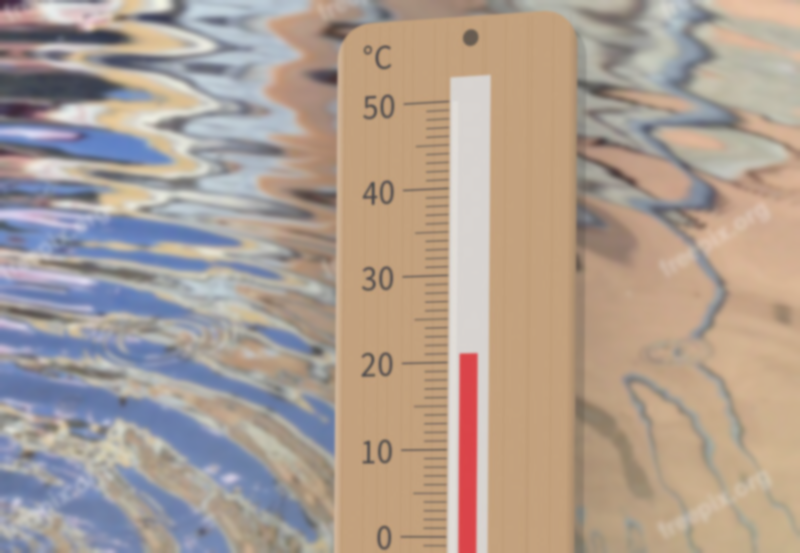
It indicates 21 °C
